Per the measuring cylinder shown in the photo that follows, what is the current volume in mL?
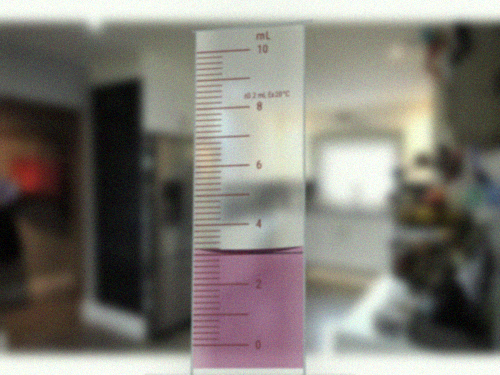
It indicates 3 mL
